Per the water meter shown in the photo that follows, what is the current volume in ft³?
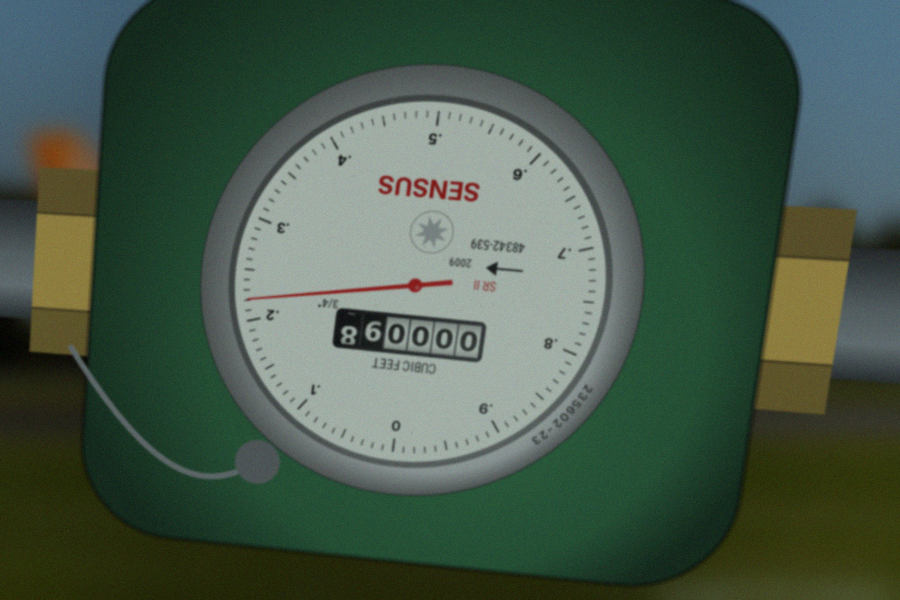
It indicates 98.22 ft³
